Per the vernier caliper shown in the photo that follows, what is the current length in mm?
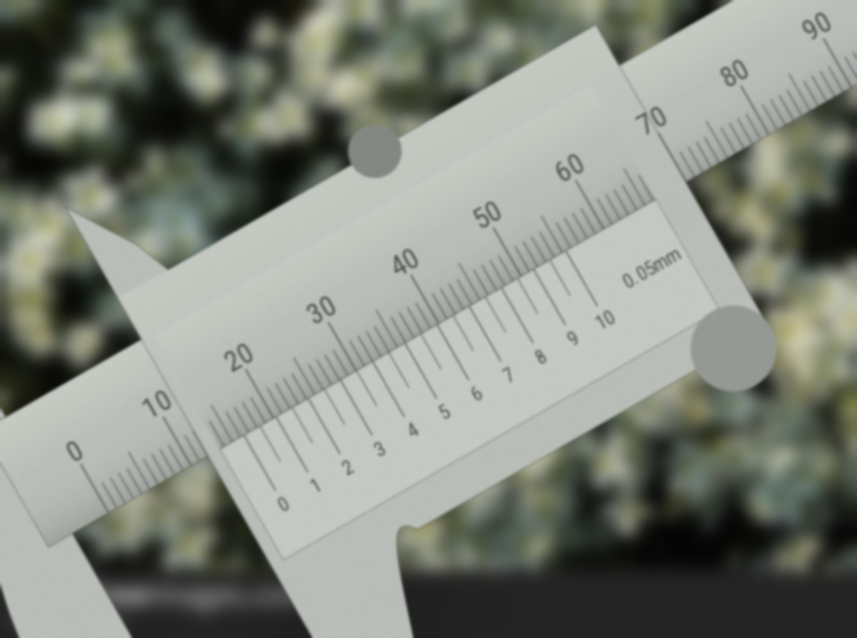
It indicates 16.4 mm
